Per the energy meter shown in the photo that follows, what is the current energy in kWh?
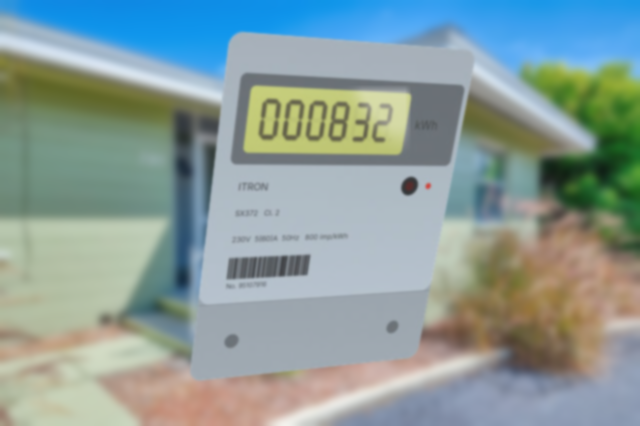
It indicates 832 kWh
